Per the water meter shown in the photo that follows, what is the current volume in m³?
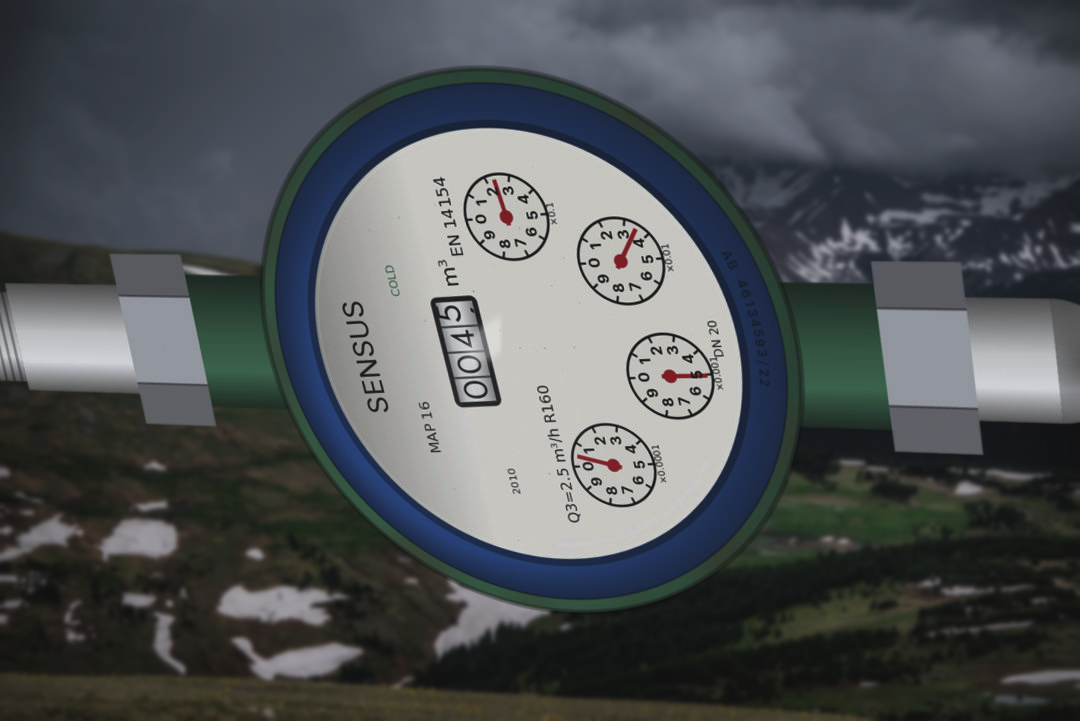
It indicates 45.2350 m³
